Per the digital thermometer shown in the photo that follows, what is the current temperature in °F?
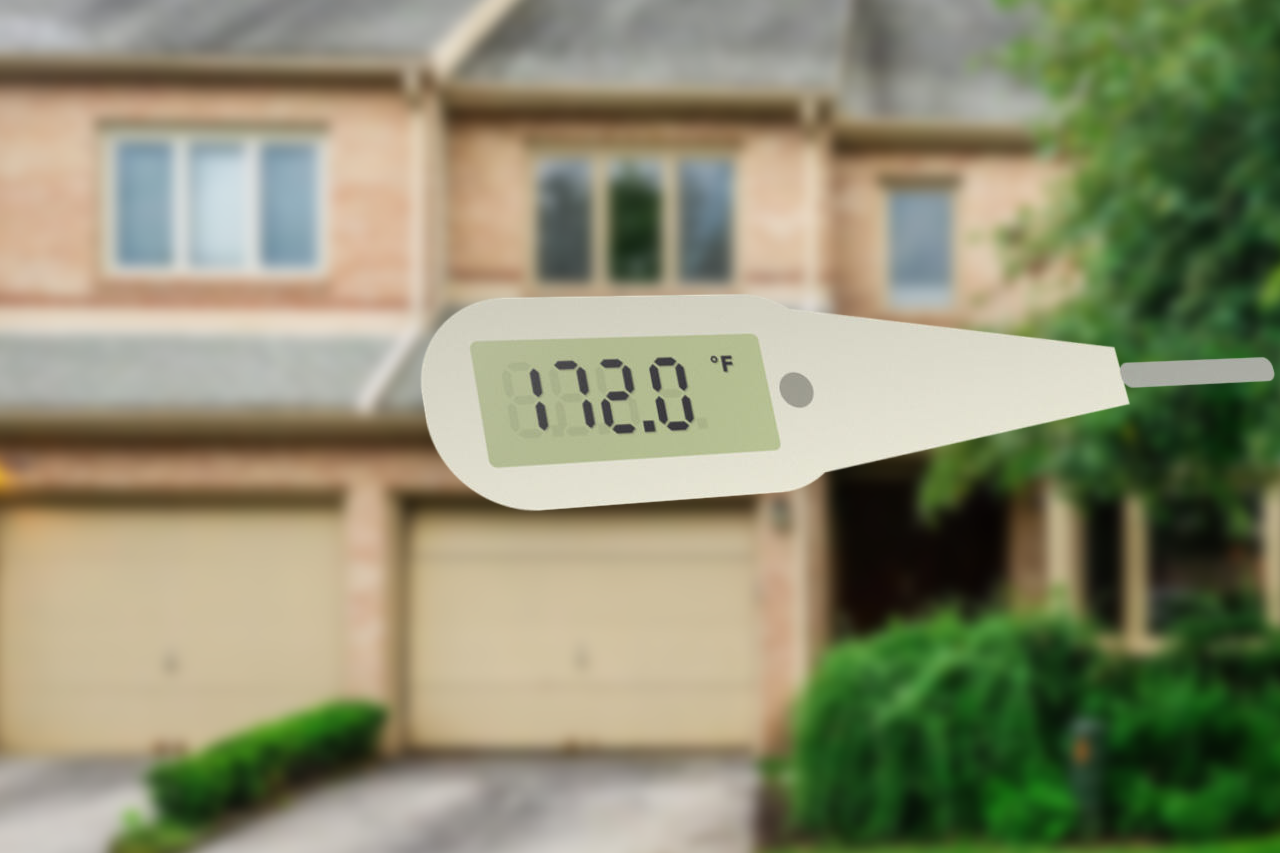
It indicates 172.0 °F
